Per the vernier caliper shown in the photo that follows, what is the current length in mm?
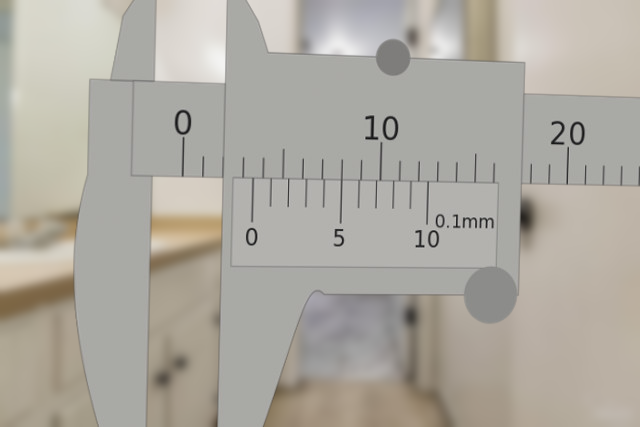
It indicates 3.5 mm
